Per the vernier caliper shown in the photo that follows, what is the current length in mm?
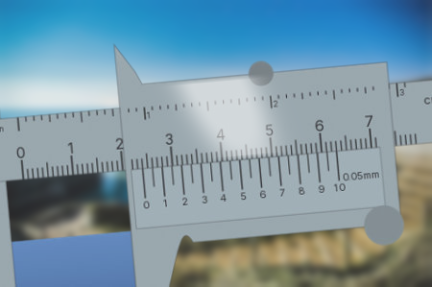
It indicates 24.0 mm
